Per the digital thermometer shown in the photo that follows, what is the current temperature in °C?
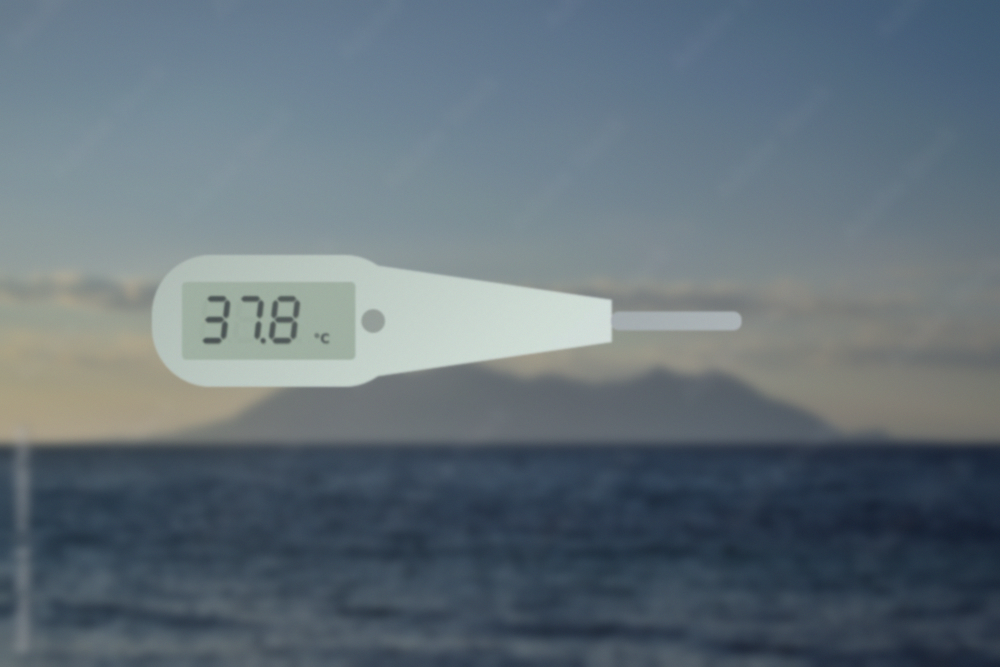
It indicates 37.8 °C
